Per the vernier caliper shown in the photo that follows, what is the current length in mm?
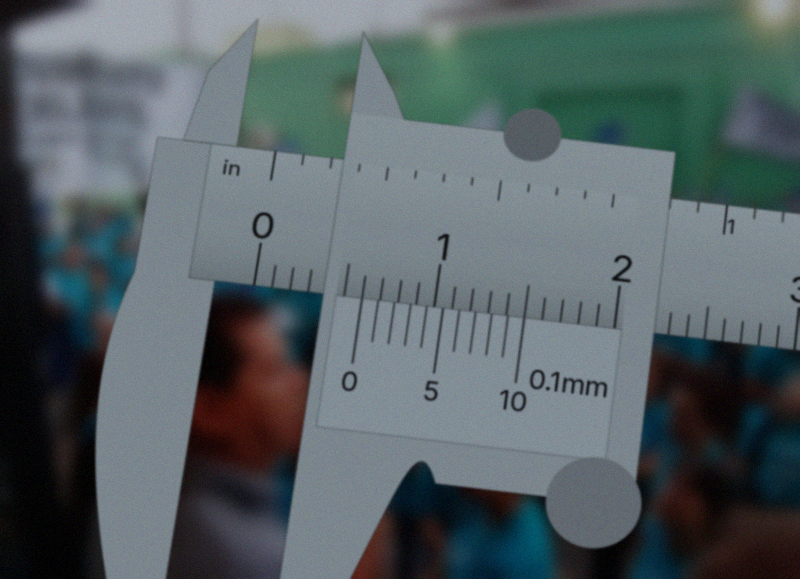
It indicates 6.0 mm
